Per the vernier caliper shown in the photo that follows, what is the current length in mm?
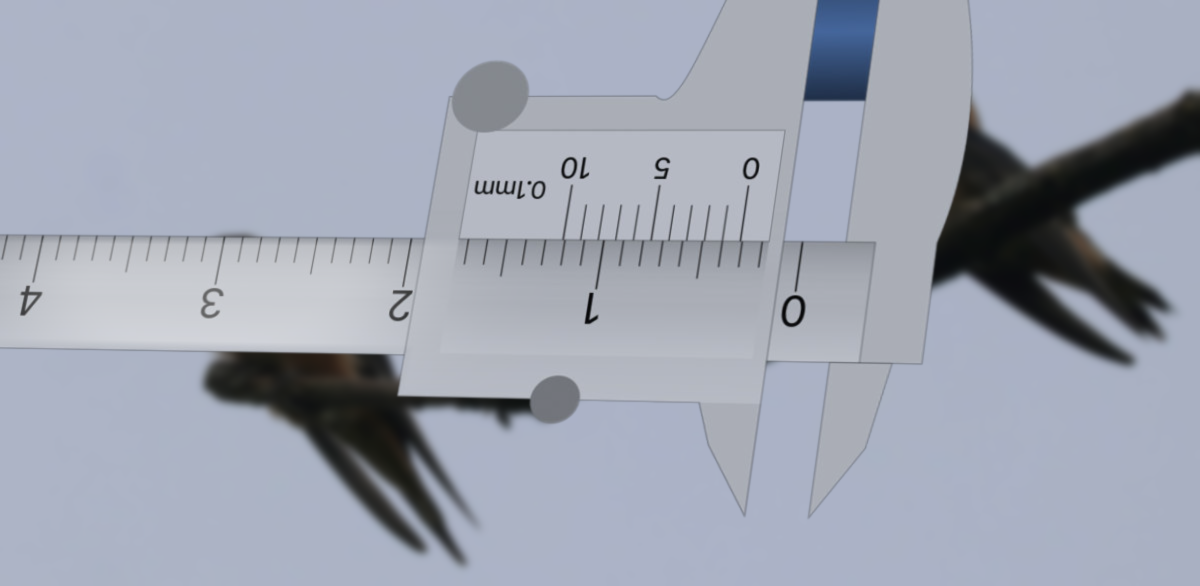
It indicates 3.1 mm
